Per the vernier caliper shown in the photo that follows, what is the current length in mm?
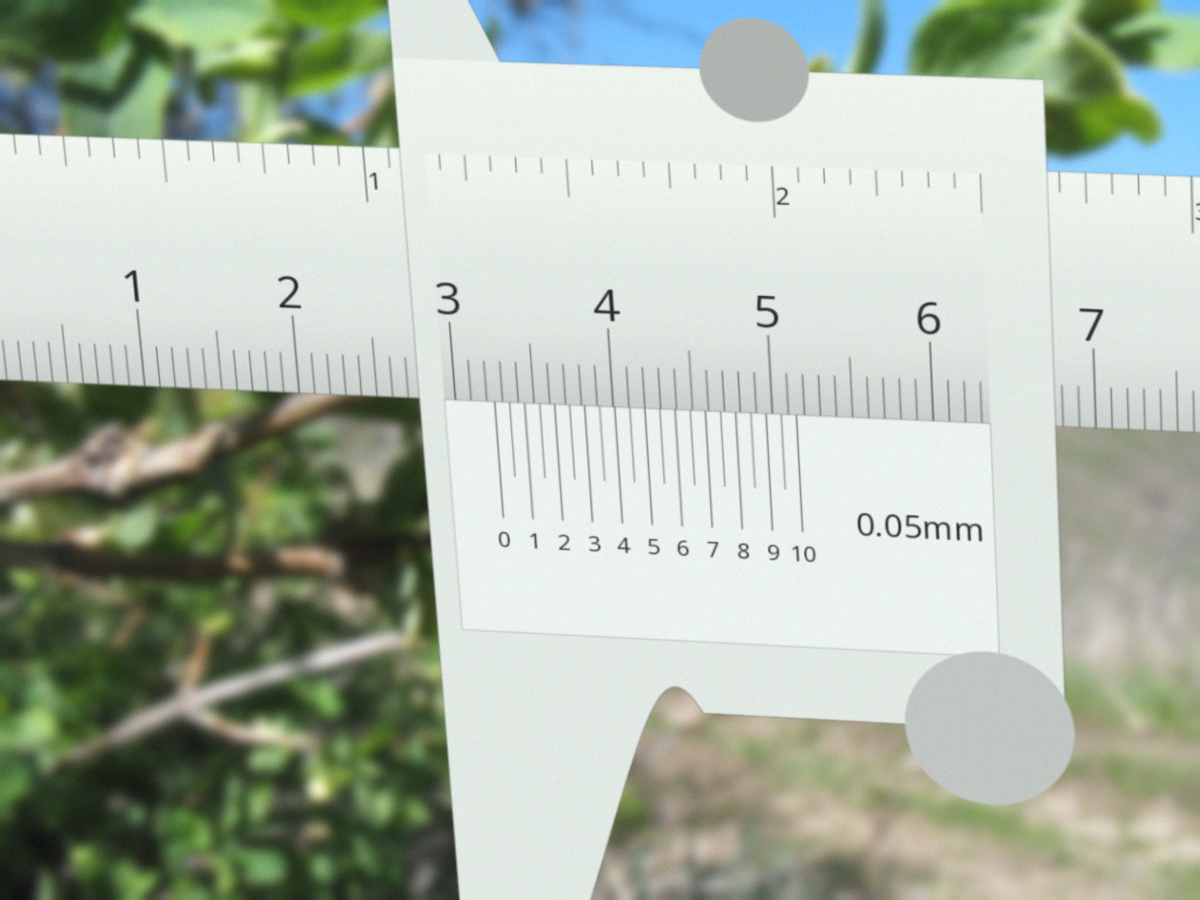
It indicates 32.5 mm
